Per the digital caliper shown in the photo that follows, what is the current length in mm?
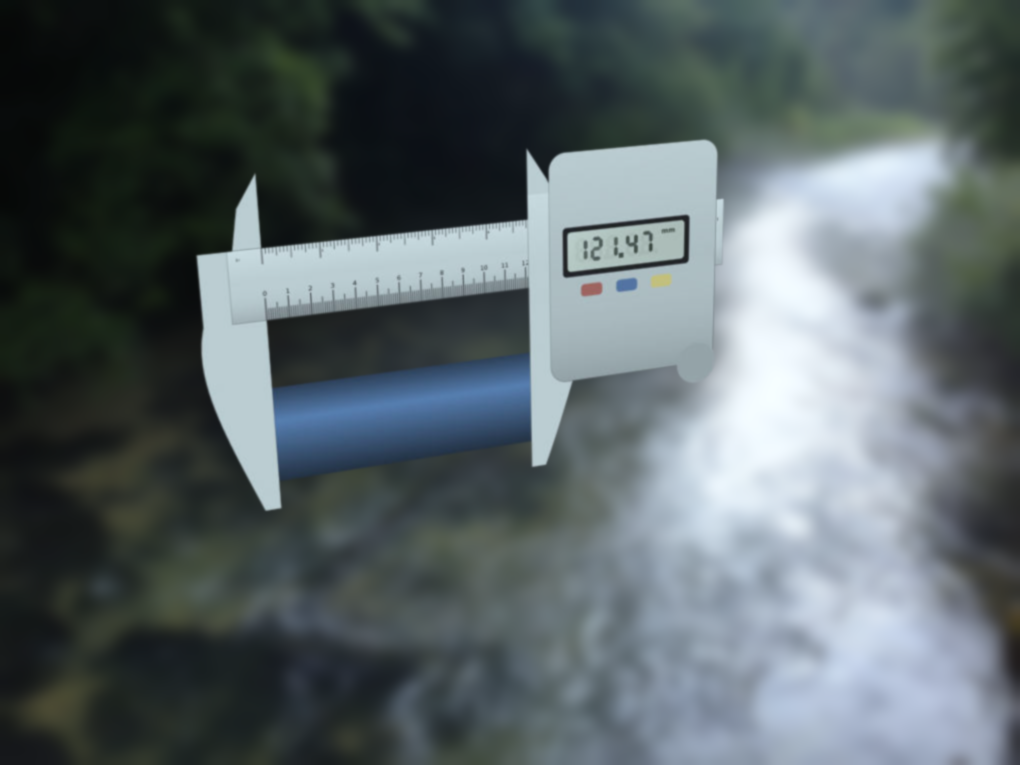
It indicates 121.47 mm
